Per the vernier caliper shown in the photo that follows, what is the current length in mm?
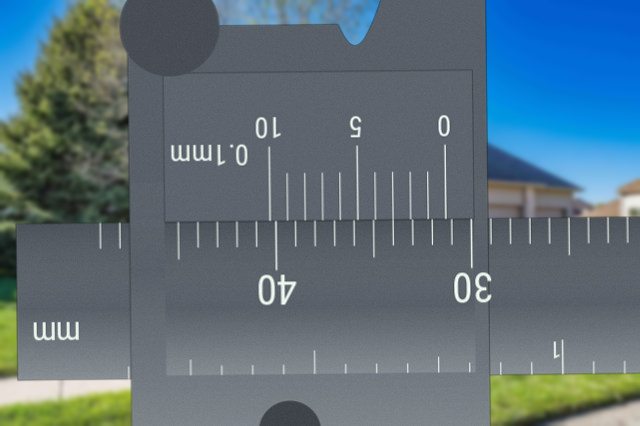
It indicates 31.3 mm
